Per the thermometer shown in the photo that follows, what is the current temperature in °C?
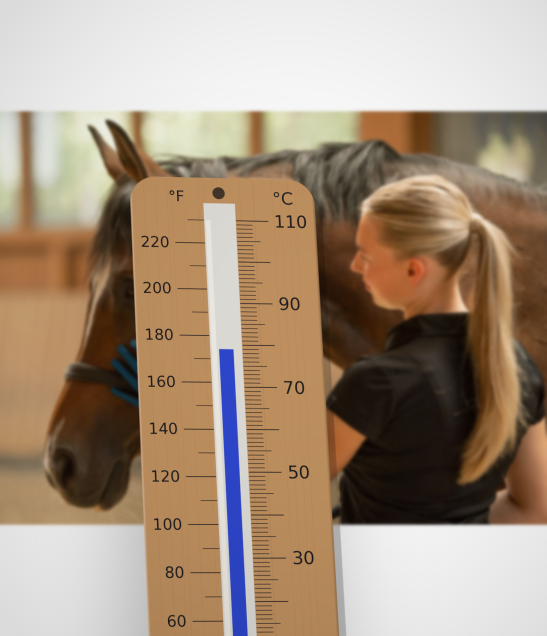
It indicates 79 °C
